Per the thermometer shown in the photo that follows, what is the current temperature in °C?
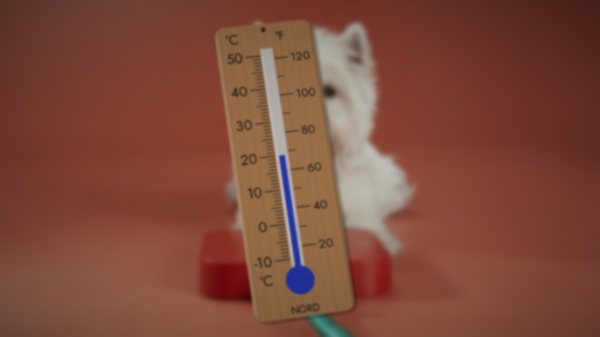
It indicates 20 °C
